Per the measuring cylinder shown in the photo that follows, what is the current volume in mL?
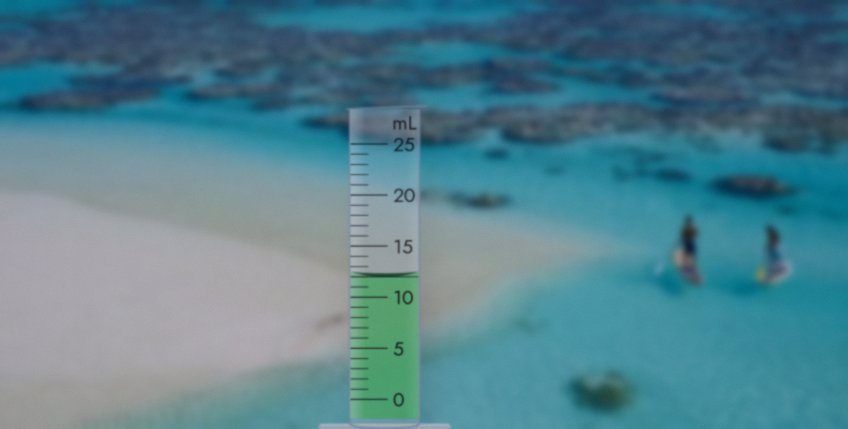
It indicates 12 mL
